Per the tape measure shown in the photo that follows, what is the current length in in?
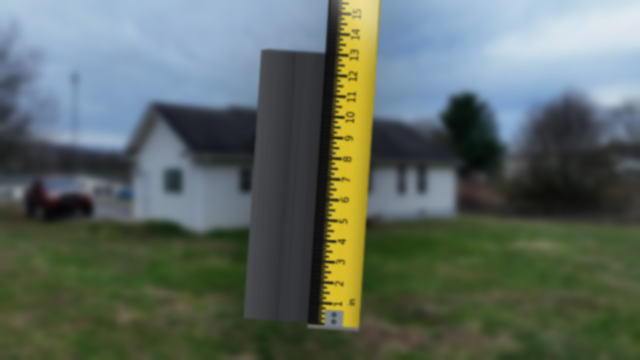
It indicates 13 in
